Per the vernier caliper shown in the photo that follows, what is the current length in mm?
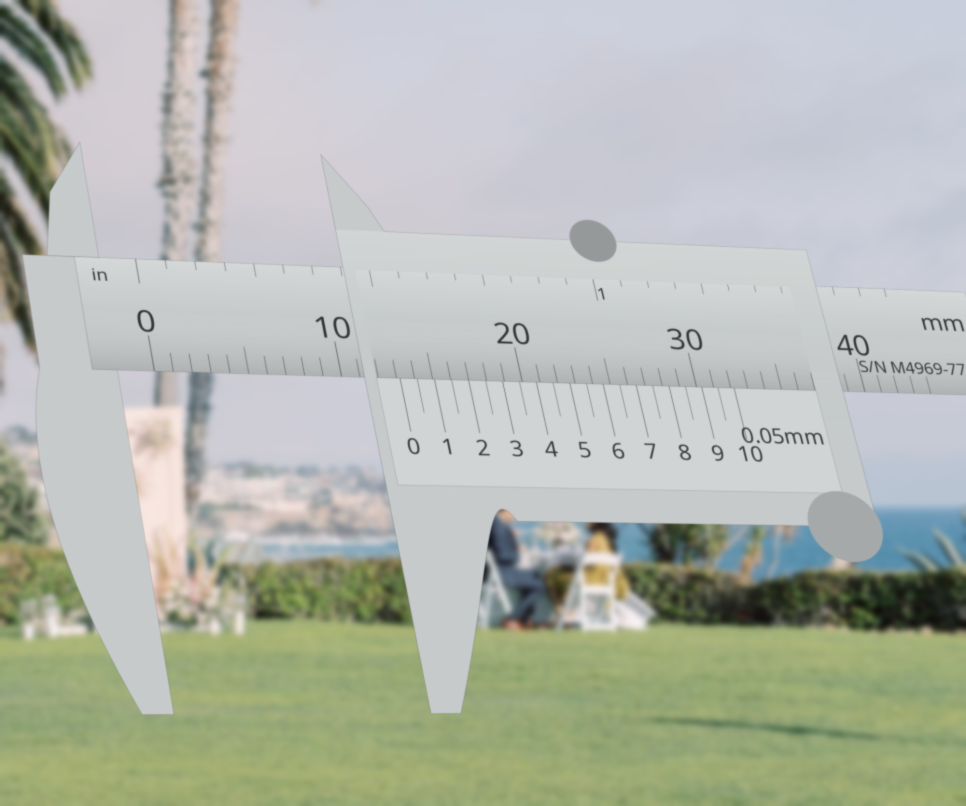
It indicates 13.2 mm
